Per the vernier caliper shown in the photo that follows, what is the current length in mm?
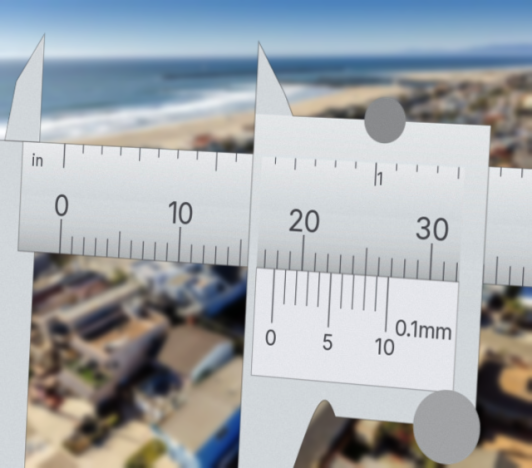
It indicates 17.8 mm
